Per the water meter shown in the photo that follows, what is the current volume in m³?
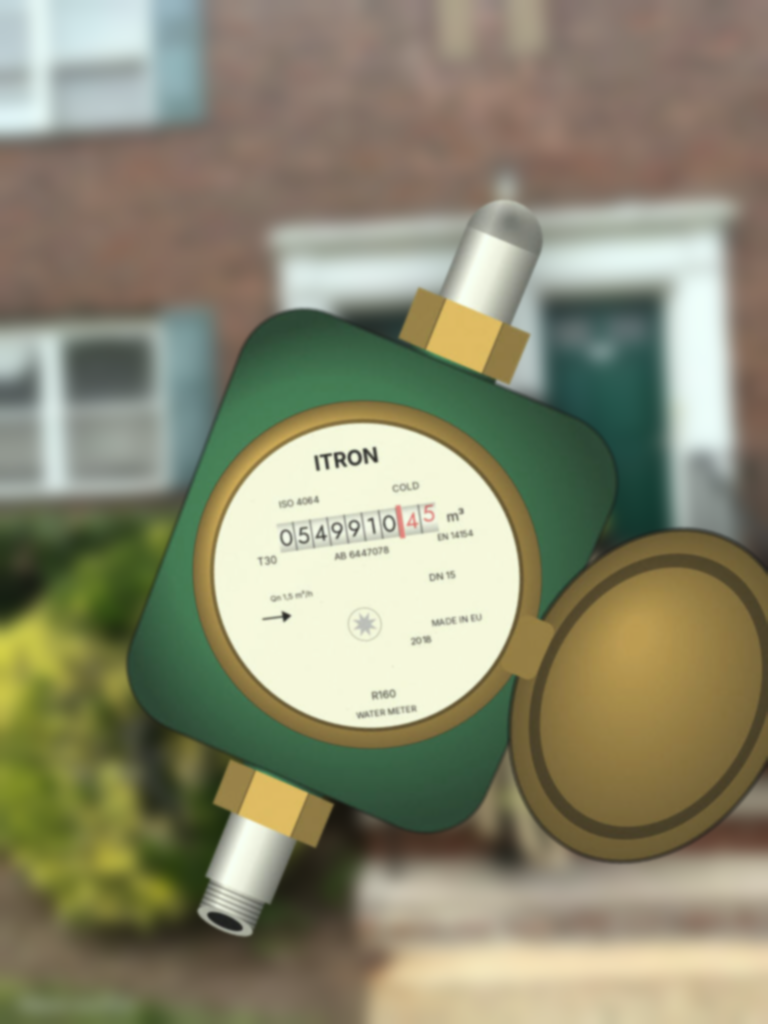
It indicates 549910.45 m³
